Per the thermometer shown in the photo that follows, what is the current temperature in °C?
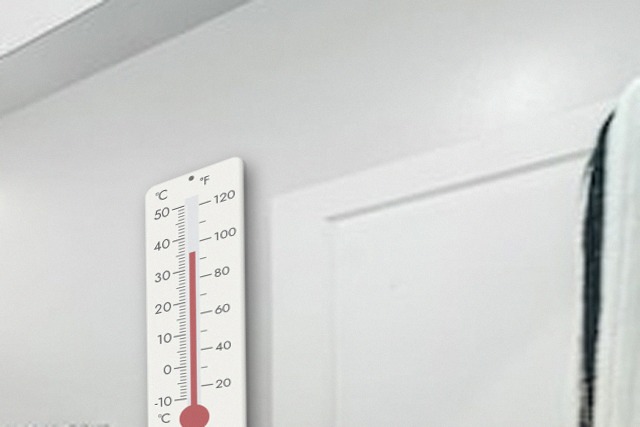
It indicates 35 °C
